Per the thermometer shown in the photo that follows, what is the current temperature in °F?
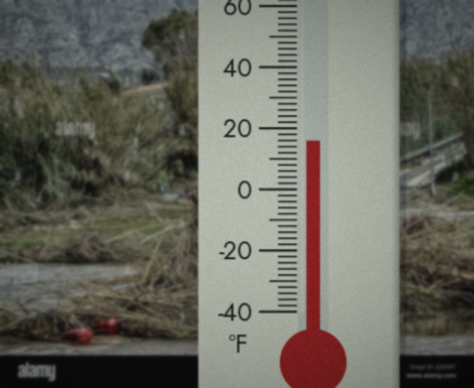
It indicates 16 °F
